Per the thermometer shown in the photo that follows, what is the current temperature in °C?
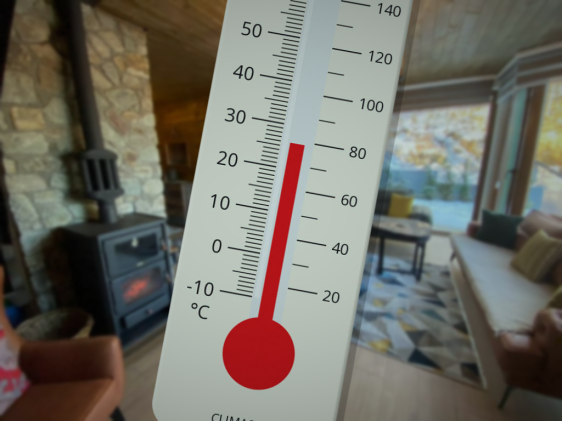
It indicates 26 °C
